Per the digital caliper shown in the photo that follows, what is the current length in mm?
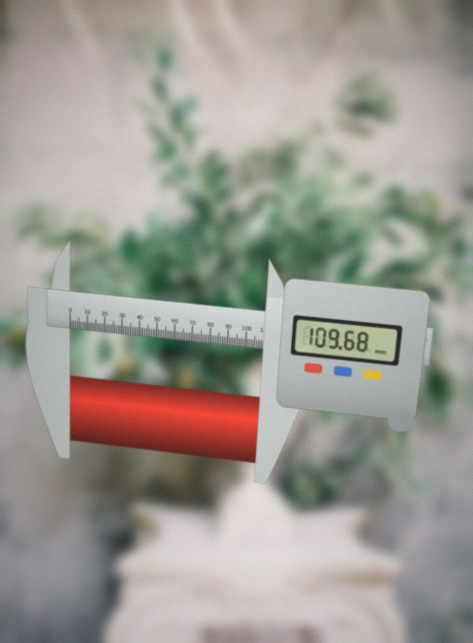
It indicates 109.68 mm
